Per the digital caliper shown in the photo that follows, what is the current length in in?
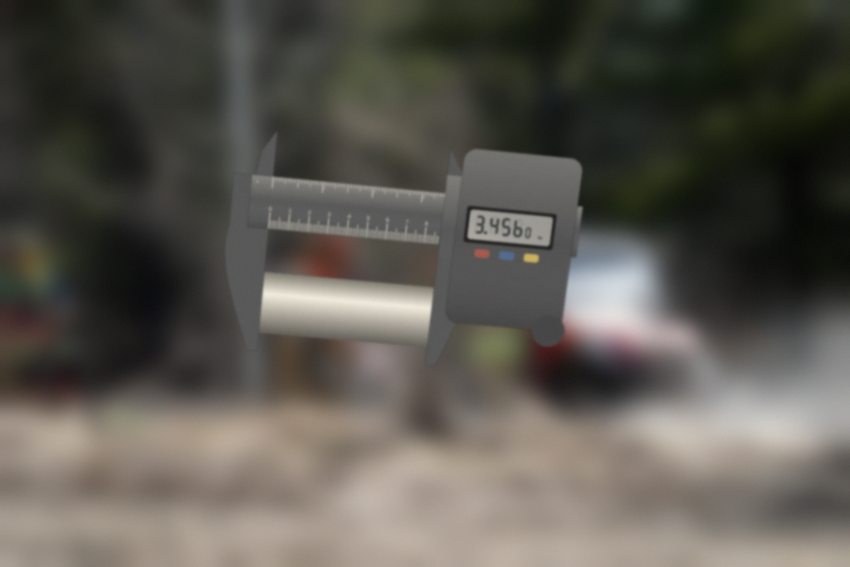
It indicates 3.4560 in
